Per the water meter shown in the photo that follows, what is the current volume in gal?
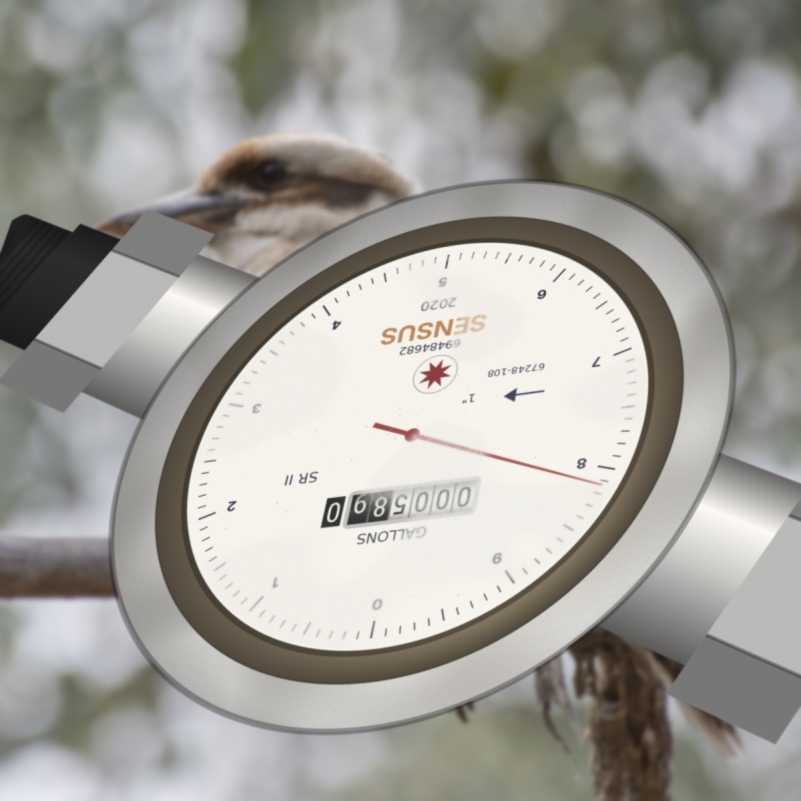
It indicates 5888.1 gal
